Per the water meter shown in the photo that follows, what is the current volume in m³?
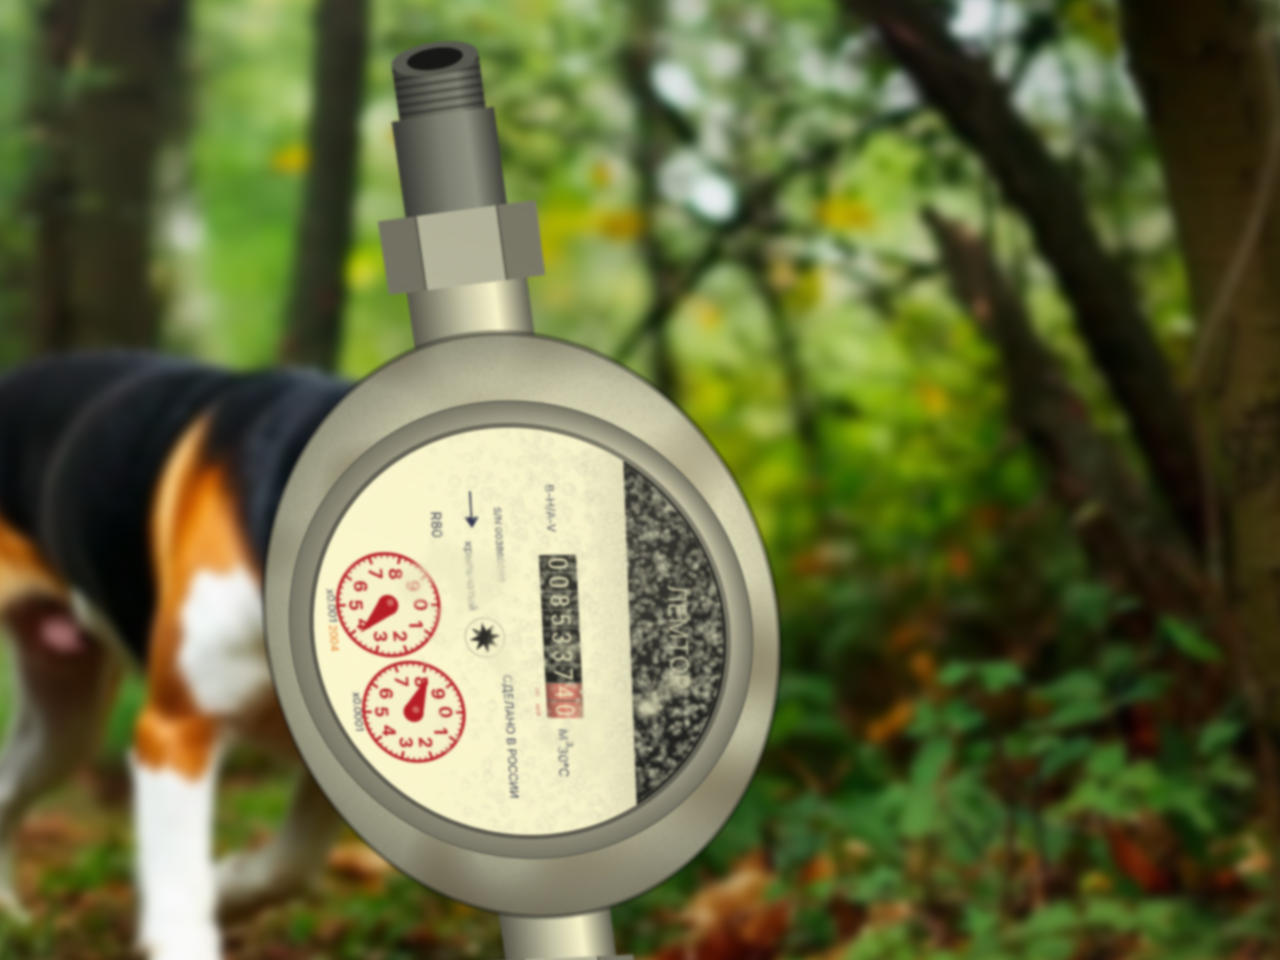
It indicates 85337.4038 m³
